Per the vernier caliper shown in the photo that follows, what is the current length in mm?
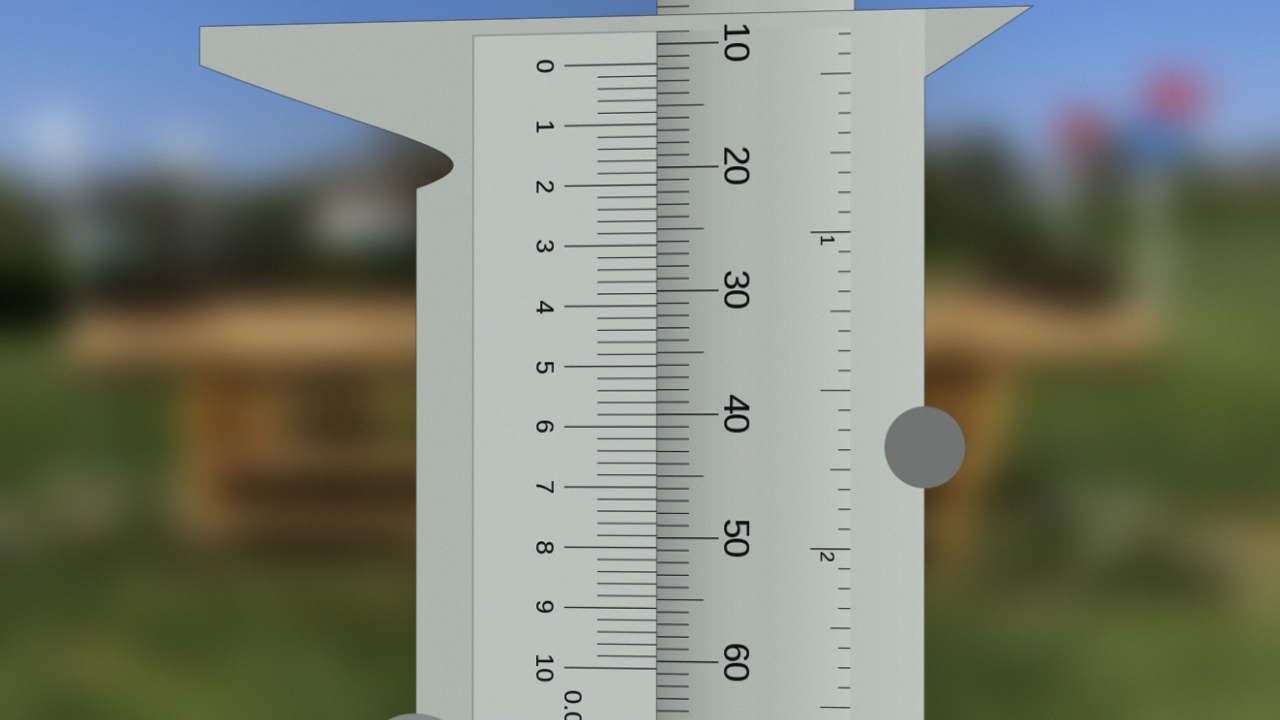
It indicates 11.6 mm
